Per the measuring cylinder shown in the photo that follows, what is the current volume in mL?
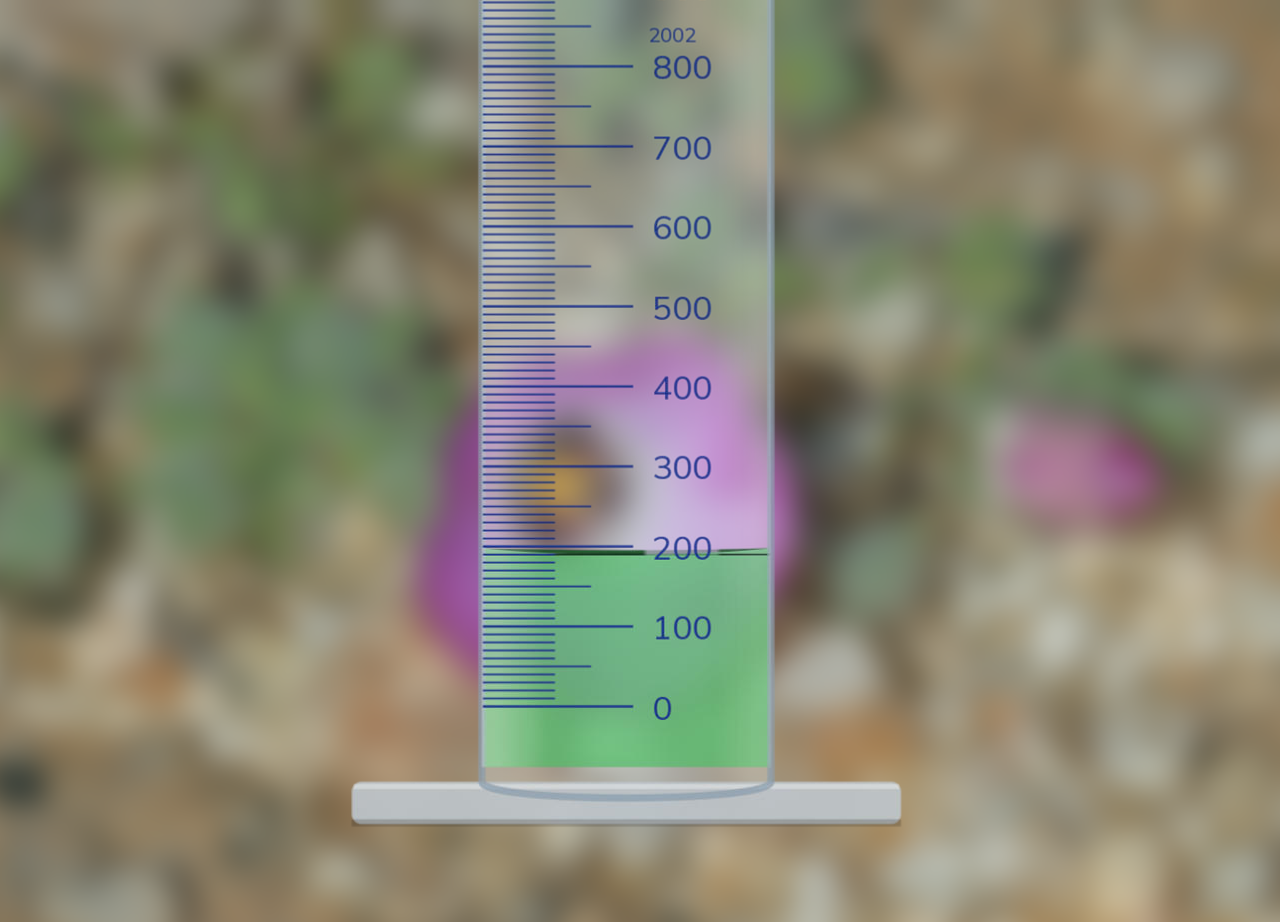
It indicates 190 mL
